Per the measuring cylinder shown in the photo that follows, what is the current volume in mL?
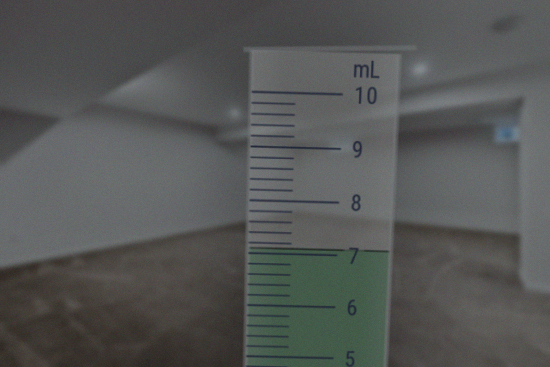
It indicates 7.1 mL
